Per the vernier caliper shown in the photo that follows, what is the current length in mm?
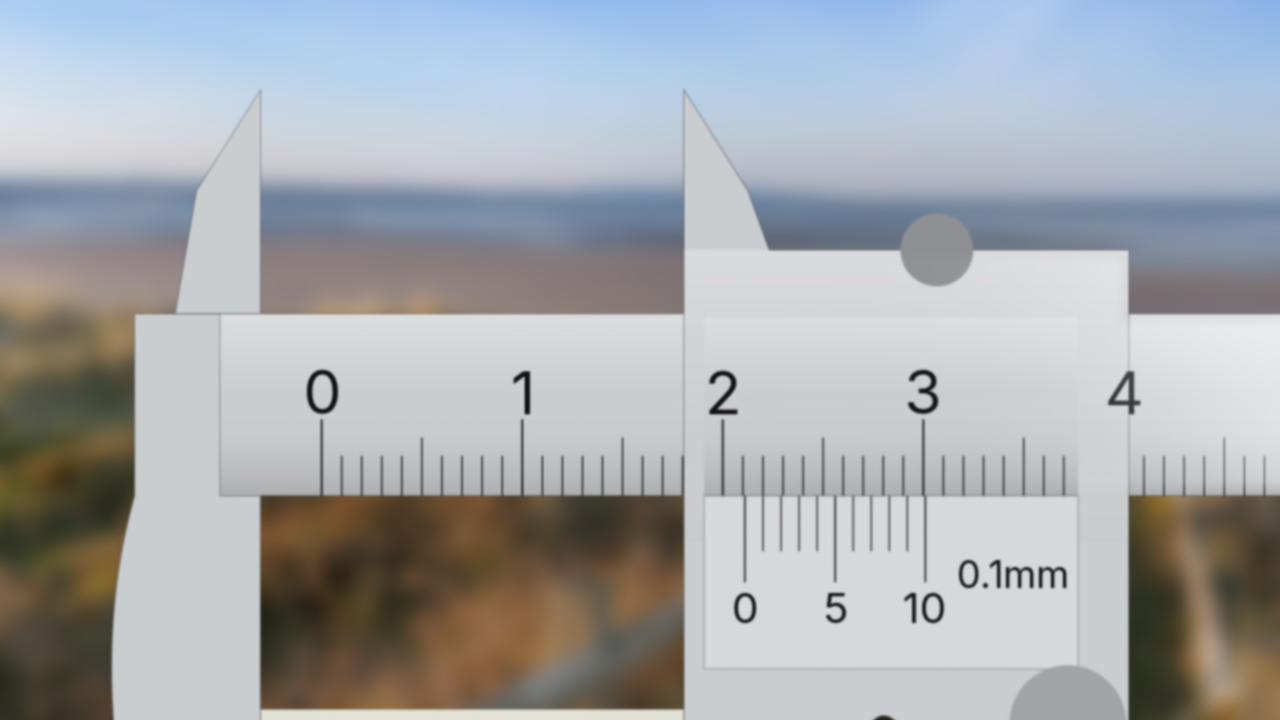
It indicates 21.1 mm
